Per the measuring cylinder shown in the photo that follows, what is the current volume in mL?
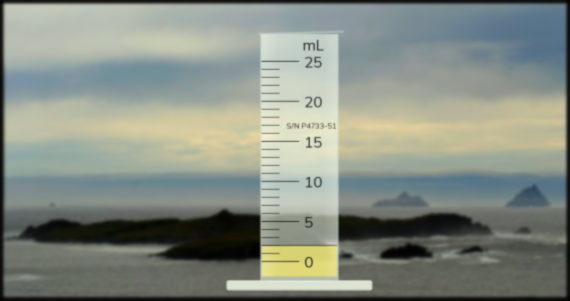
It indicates 2 mL
